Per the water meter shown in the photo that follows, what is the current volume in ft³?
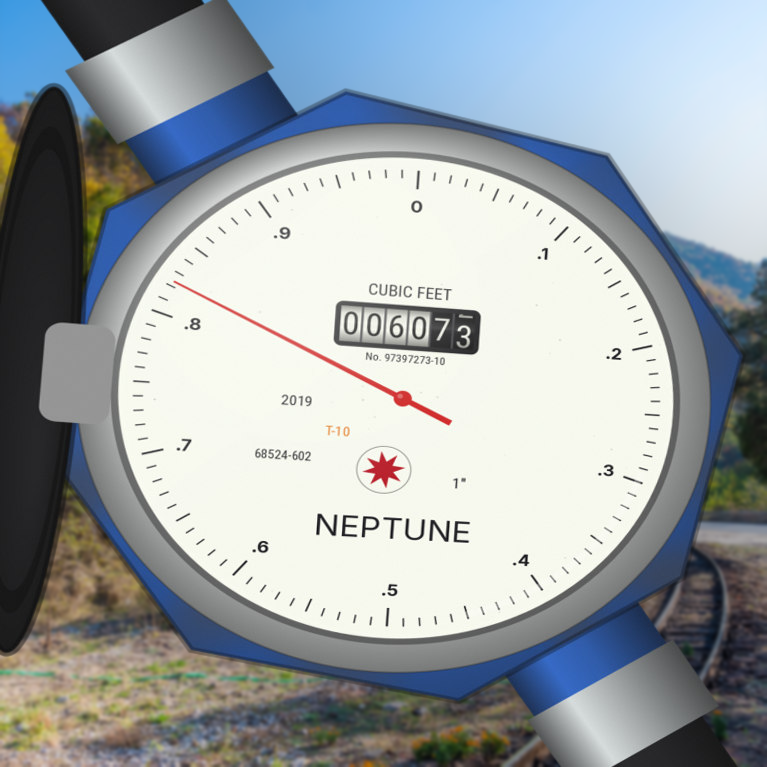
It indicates 6072.82 ft³
